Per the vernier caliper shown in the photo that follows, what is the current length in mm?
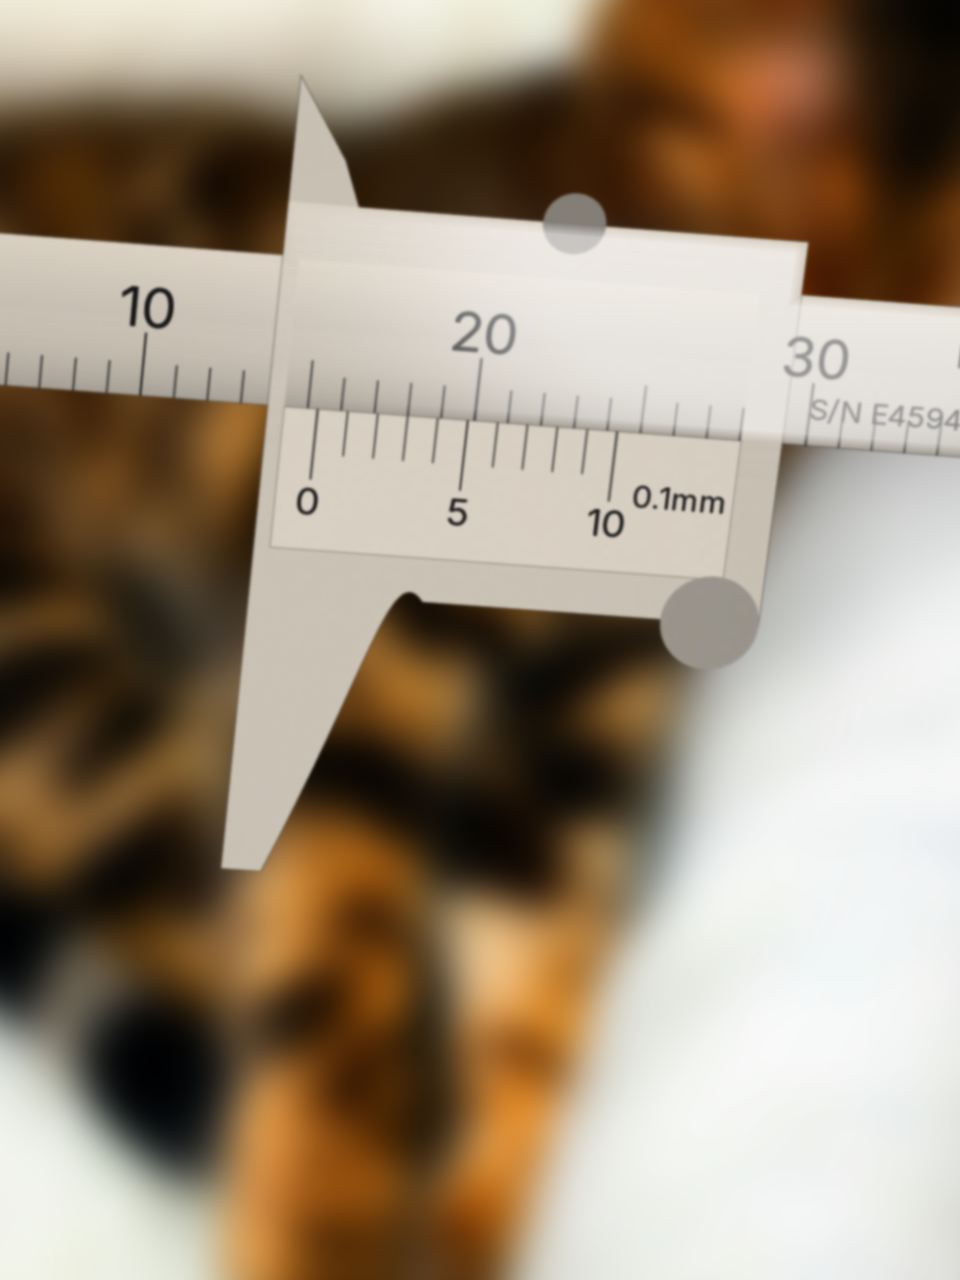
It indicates 15.3 mm
